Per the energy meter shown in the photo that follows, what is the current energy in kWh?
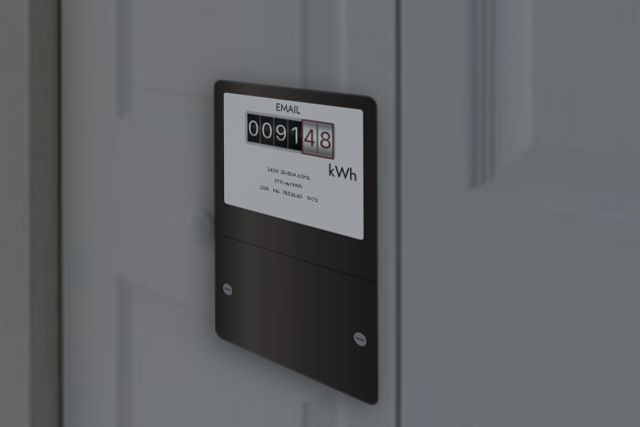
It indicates 91.48 kWh
